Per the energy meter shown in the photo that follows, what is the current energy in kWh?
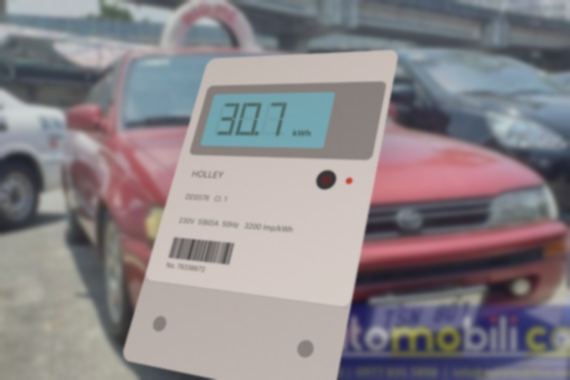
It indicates 30.7 kWh
